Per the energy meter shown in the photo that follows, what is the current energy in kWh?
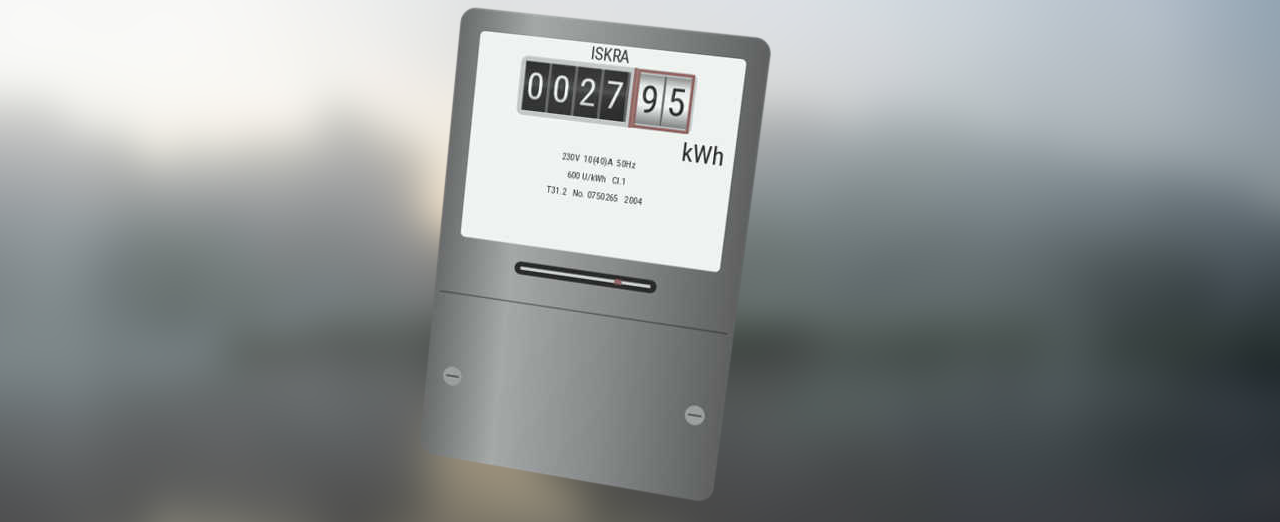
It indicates 27.95 kWh
